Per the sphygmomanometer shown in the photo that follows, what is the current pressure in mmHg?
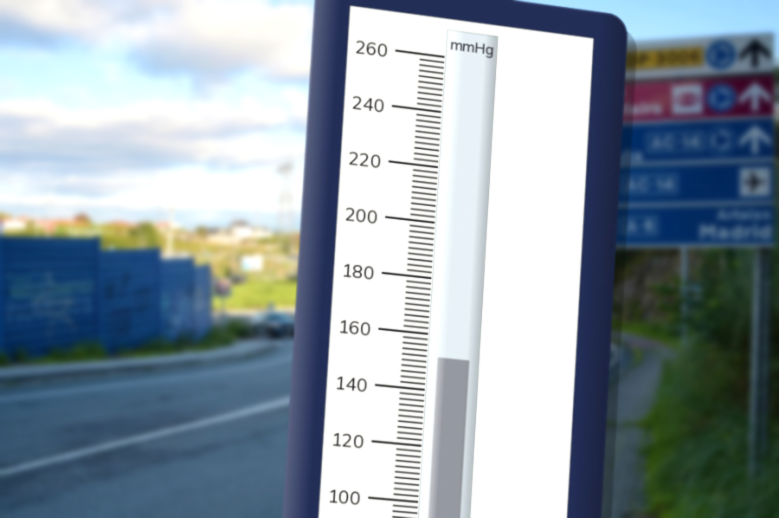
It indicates 152 mmHg
